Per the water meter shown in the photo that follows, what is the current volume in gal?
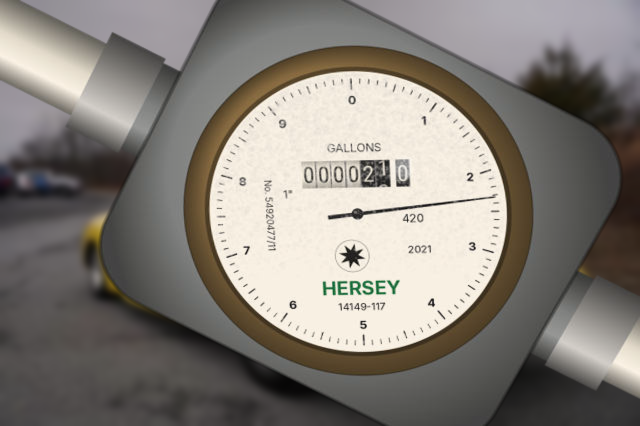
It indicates 212.3 gal
